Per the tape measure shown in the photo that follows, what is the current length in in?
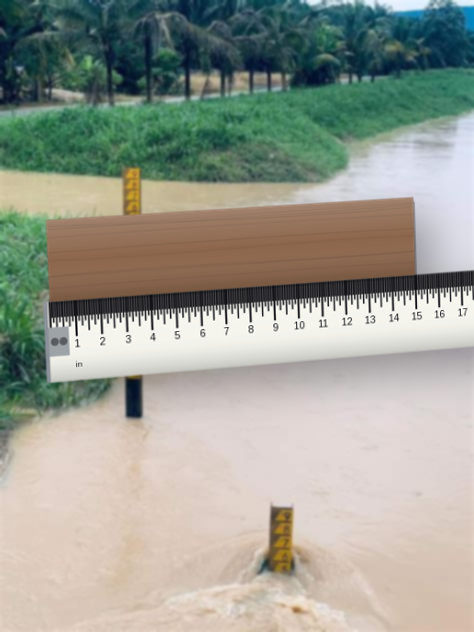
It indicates 15 in
